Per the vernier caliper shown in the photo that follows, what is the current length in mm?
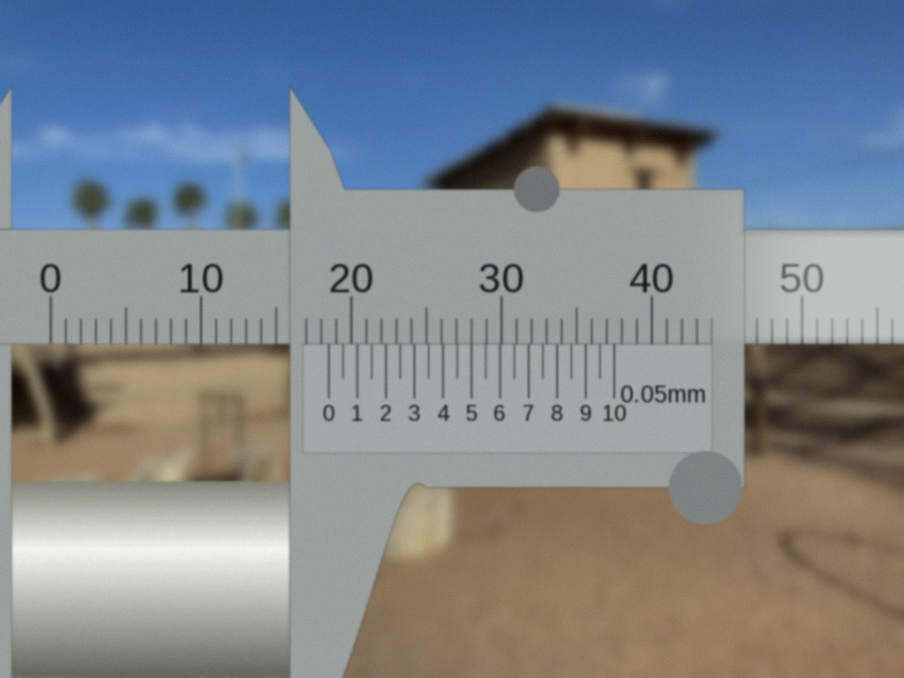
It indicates 18.5 mm
